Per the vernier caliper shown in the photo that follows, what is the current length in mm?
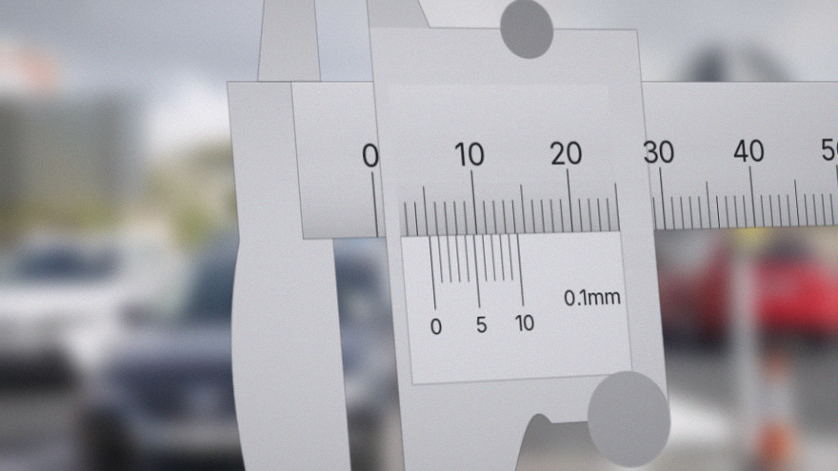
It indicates 5.2 mm
